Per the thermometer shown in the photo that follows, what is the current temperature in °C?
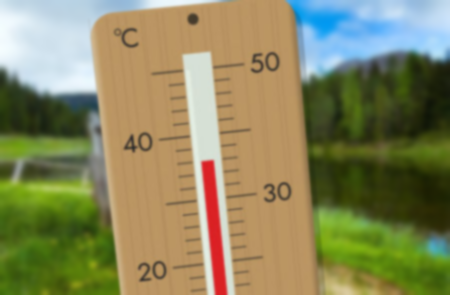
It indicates 36 °C
